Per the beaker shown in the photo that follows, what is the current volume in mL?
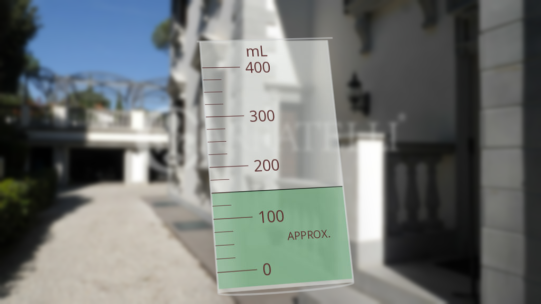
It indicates 150 mL
